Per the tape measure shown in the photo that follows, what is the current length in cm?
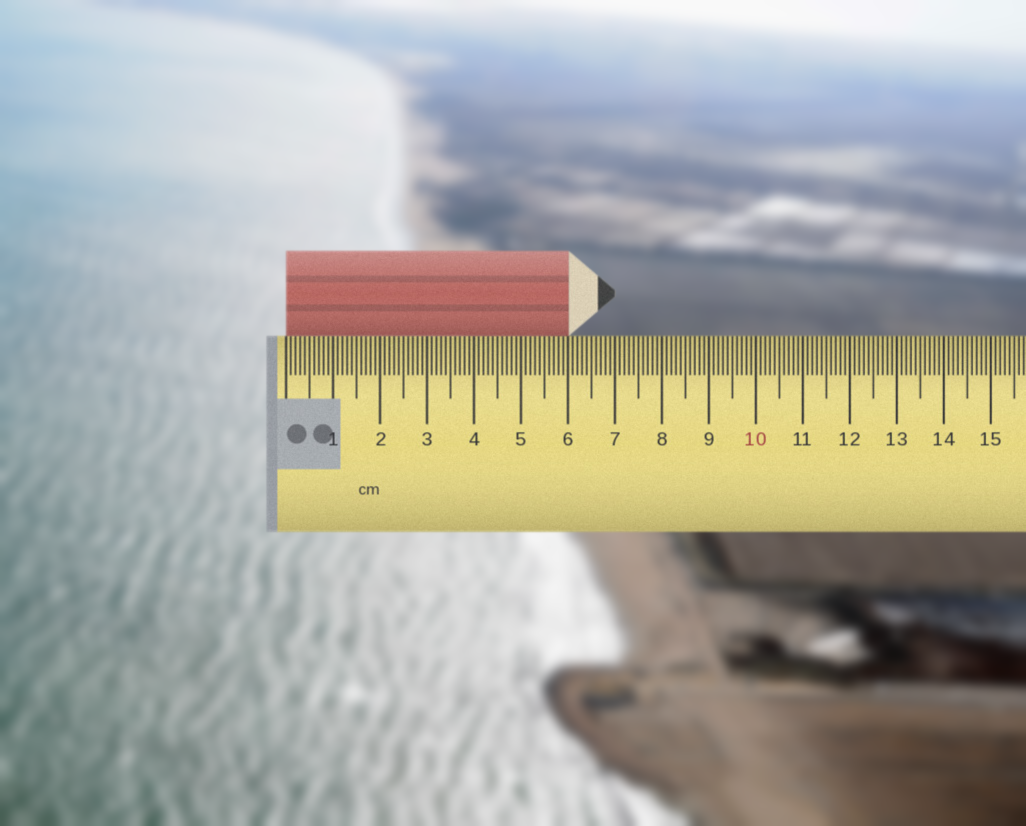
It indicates 7 cm
